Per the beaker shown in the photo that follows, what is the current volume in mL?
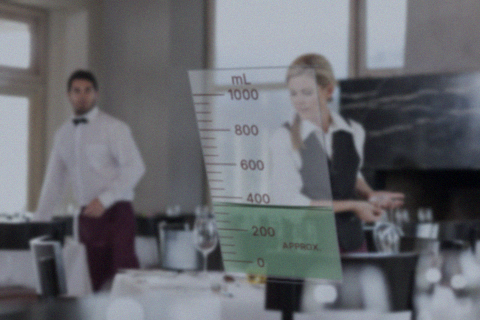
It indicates 350 mL
